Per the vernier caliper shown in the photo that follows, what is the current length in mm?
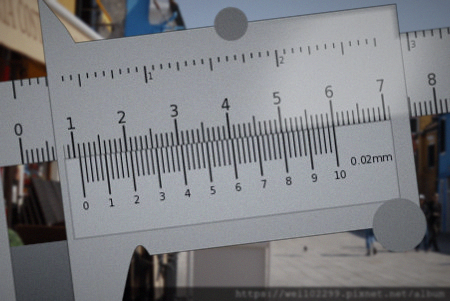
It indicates 11.0 mm
